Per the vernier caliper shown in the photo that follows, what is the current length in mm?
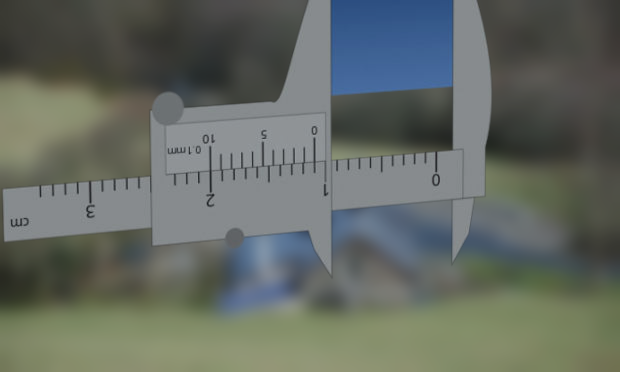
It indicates 11.0 mm
